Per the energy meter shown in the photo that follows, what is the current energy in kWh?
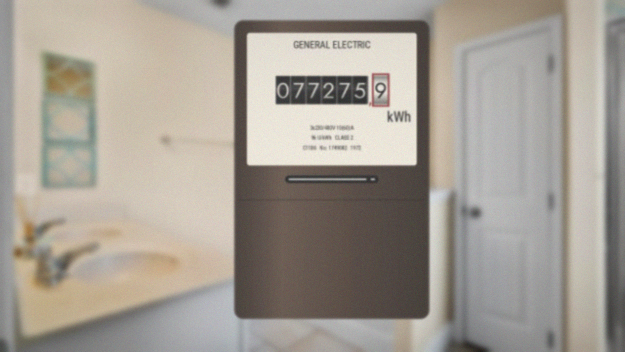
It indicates 77275.9 kWh
